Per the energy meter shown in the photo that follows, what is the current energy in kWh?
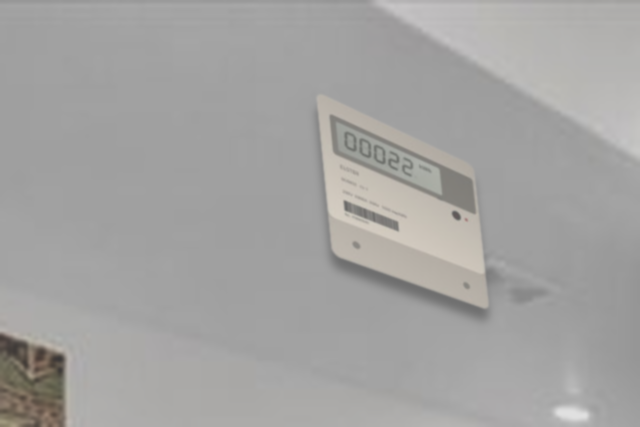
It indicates 22 kWh
